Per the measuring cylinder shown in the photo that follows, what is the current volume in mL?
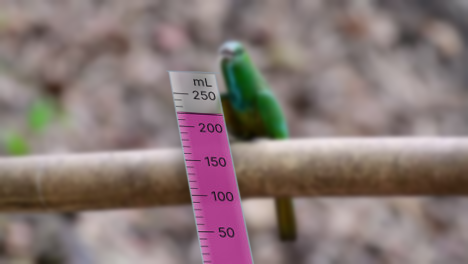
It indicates 220 mL
